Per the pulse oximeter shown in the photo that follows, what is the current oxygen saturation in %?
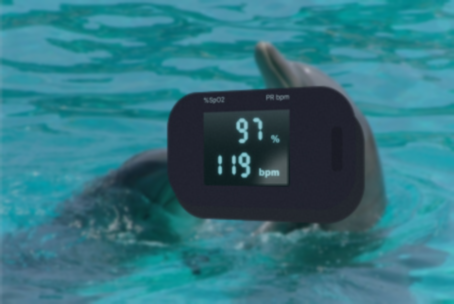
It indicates 97 %
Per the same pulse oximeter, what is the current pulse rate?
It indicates 119 bpm
